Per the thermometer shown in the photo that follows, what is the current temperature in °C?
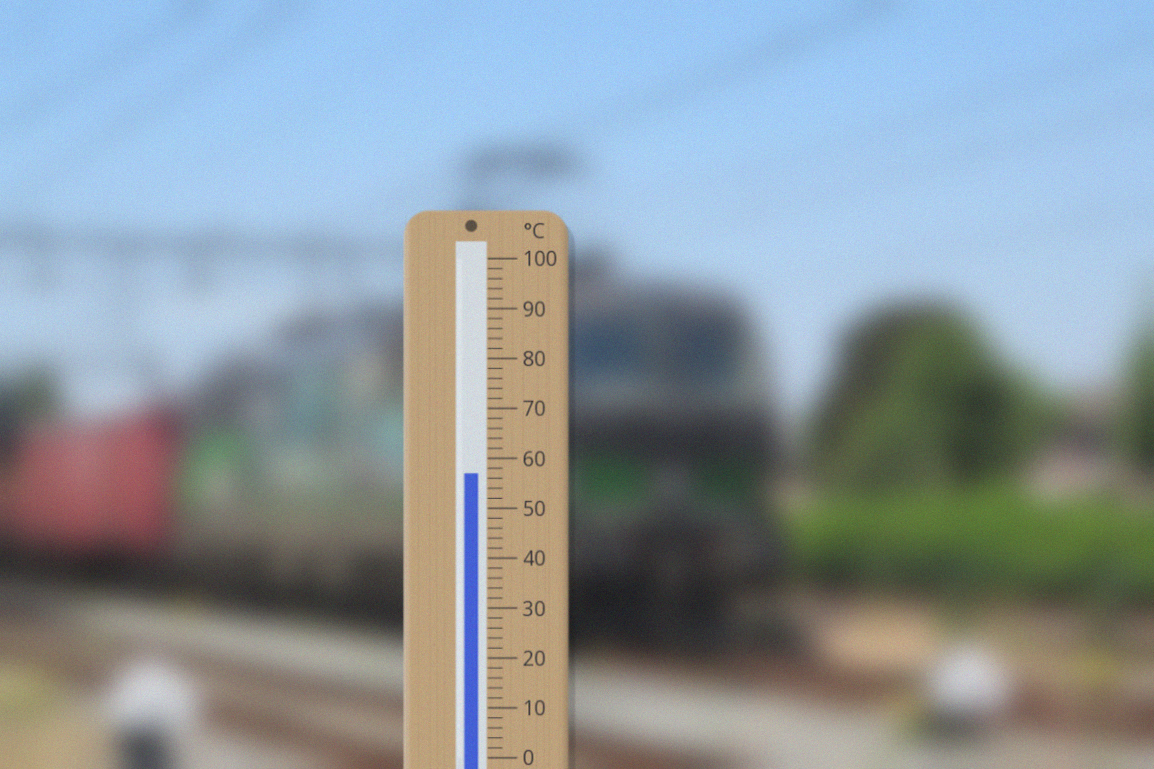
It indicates 57 °C
